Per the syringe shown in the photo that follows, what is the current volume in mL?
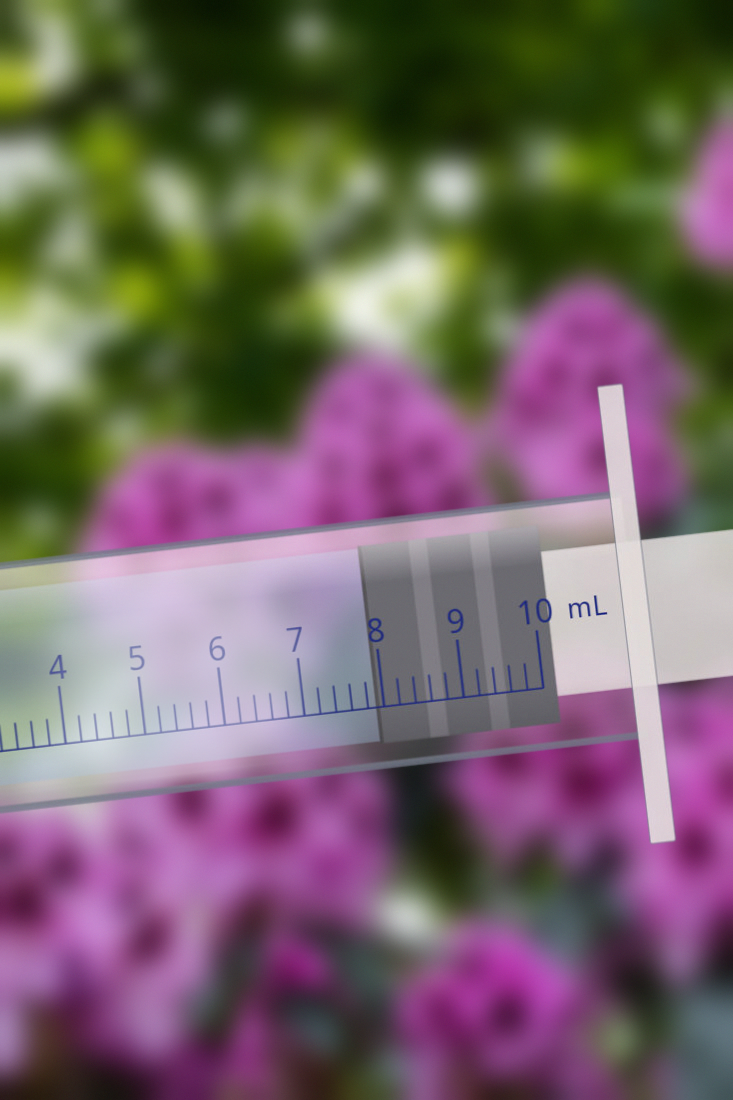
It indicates 7.9 mL
